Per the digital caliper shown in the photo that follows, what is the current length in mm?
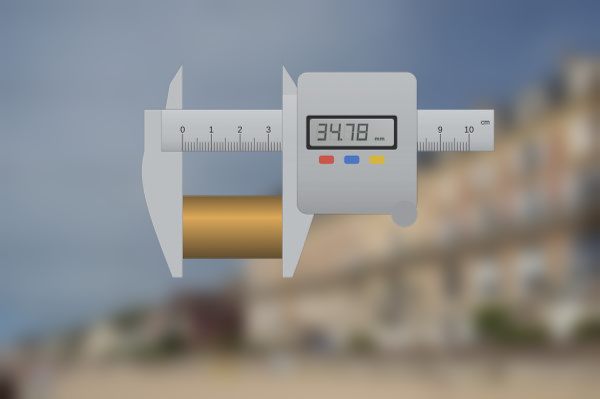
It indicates 34.78 mm
